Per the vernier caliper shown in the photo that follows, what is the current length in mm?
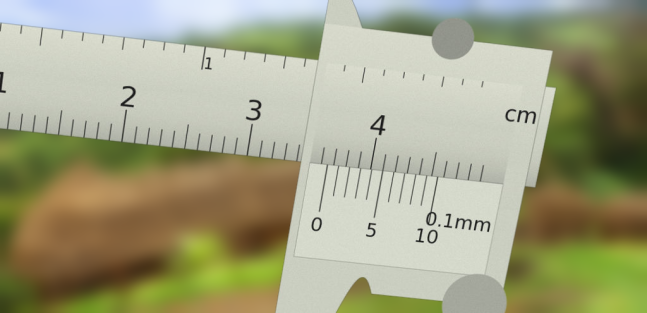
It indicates 36.5 mm
